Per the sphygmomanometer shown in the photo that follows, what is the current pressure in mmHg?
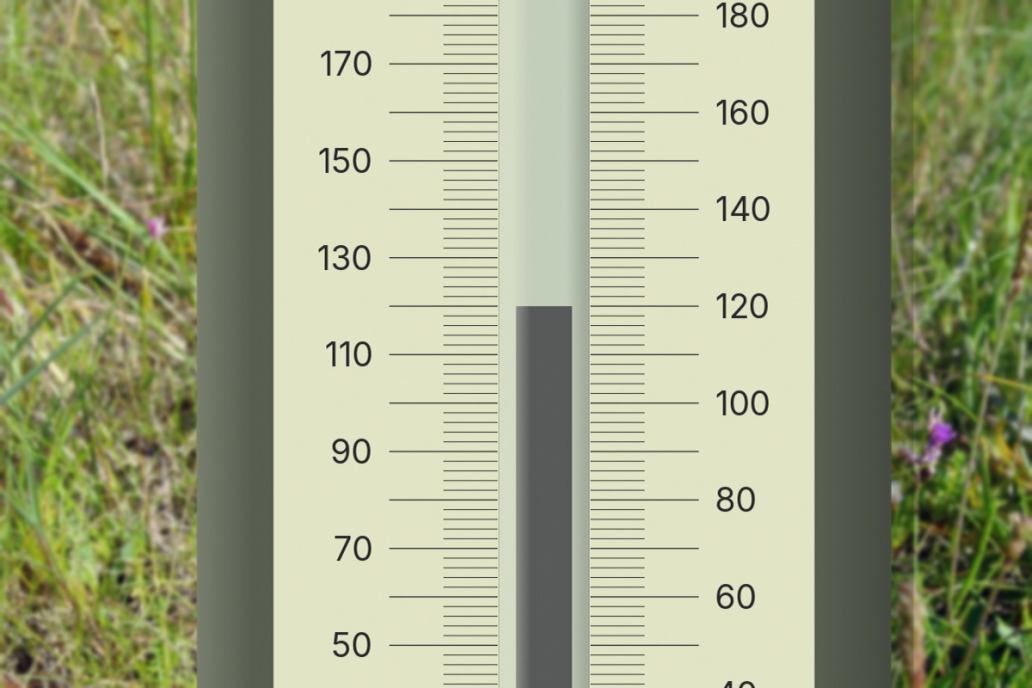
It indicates 120 mmHg
